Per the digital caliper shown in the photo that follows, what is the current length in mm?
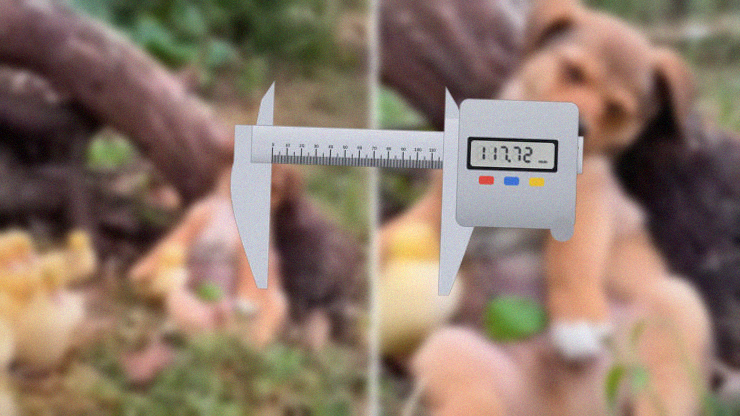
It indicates 117.72 mm
